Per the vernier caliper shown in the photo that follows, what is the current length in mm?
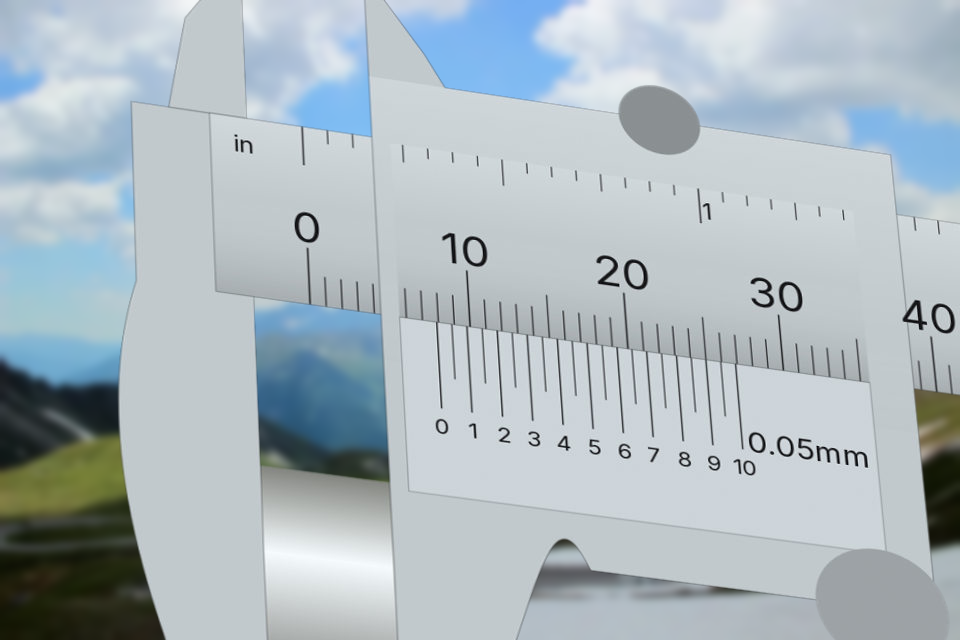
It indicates 7.9 mm
